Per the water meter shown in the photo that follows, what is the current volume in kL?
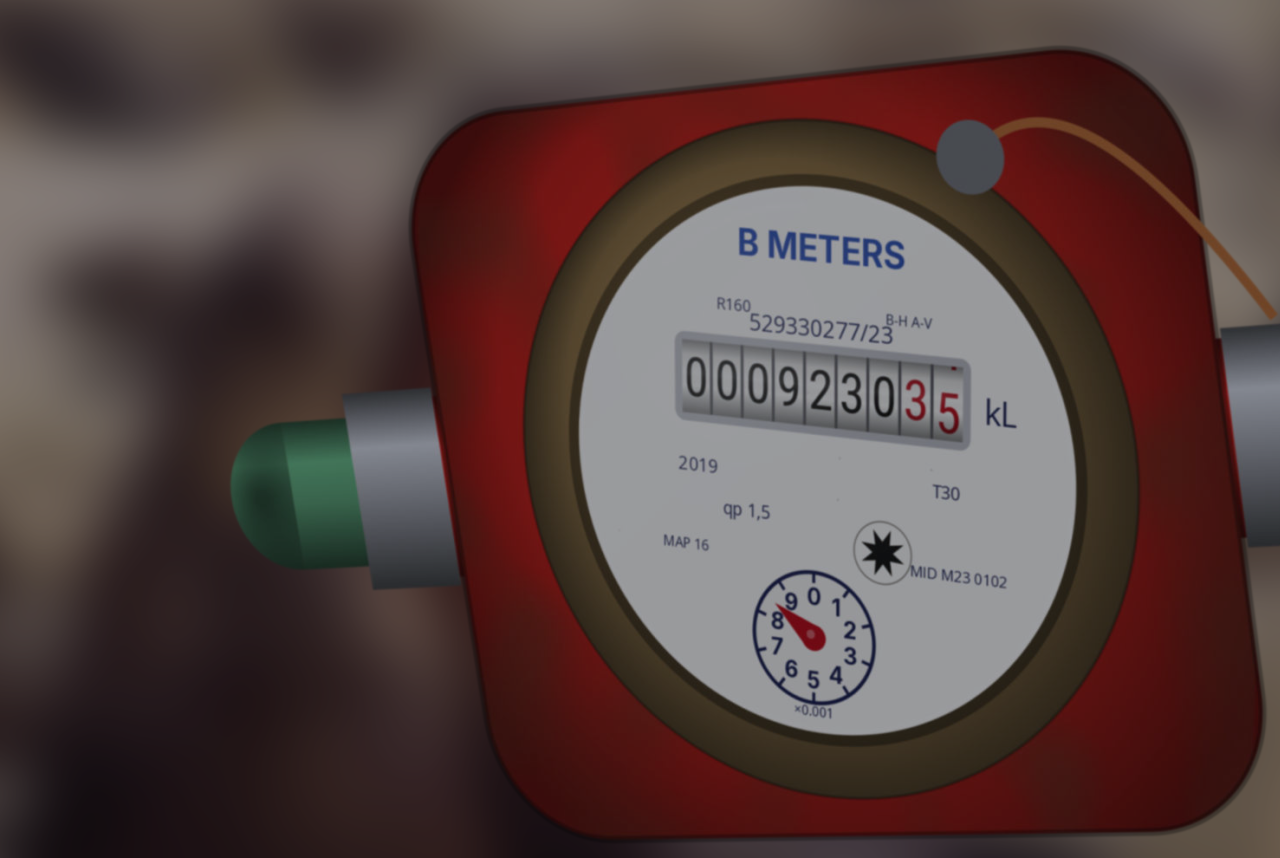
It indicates 9230.348 kL
